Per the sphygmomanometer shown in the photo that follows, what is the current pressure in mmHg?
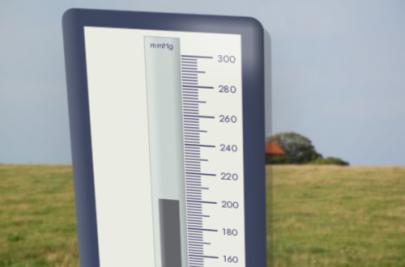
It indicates 200 mmHg
